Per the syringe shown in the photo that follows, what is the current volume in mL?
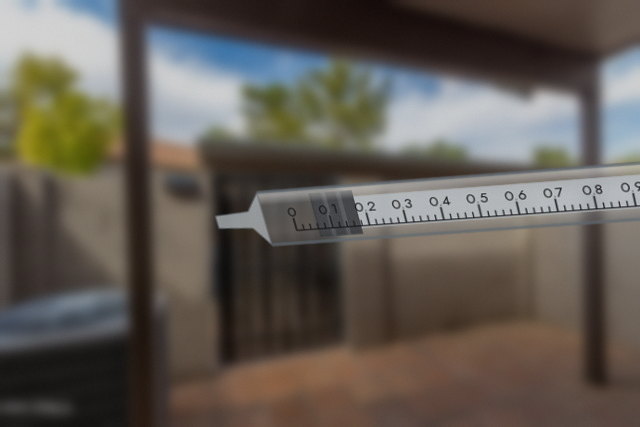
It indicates 0.06 mL
